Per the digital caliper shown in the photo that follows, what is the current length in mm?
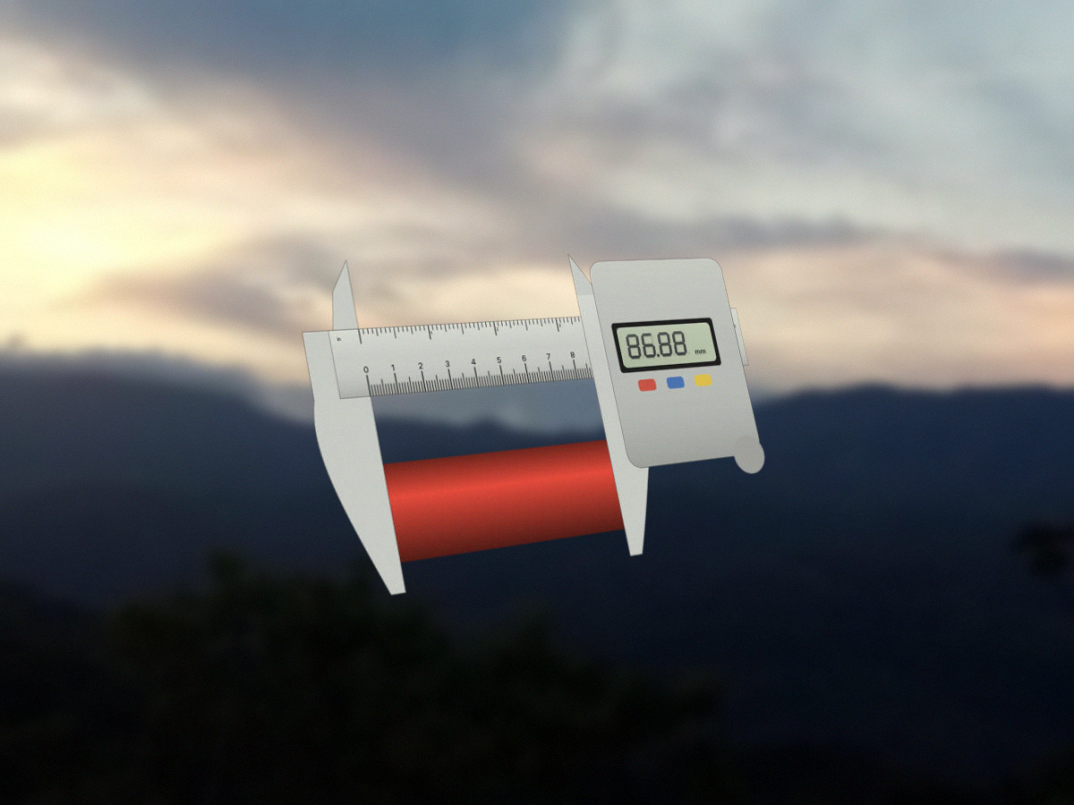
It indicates 86.88 mm
